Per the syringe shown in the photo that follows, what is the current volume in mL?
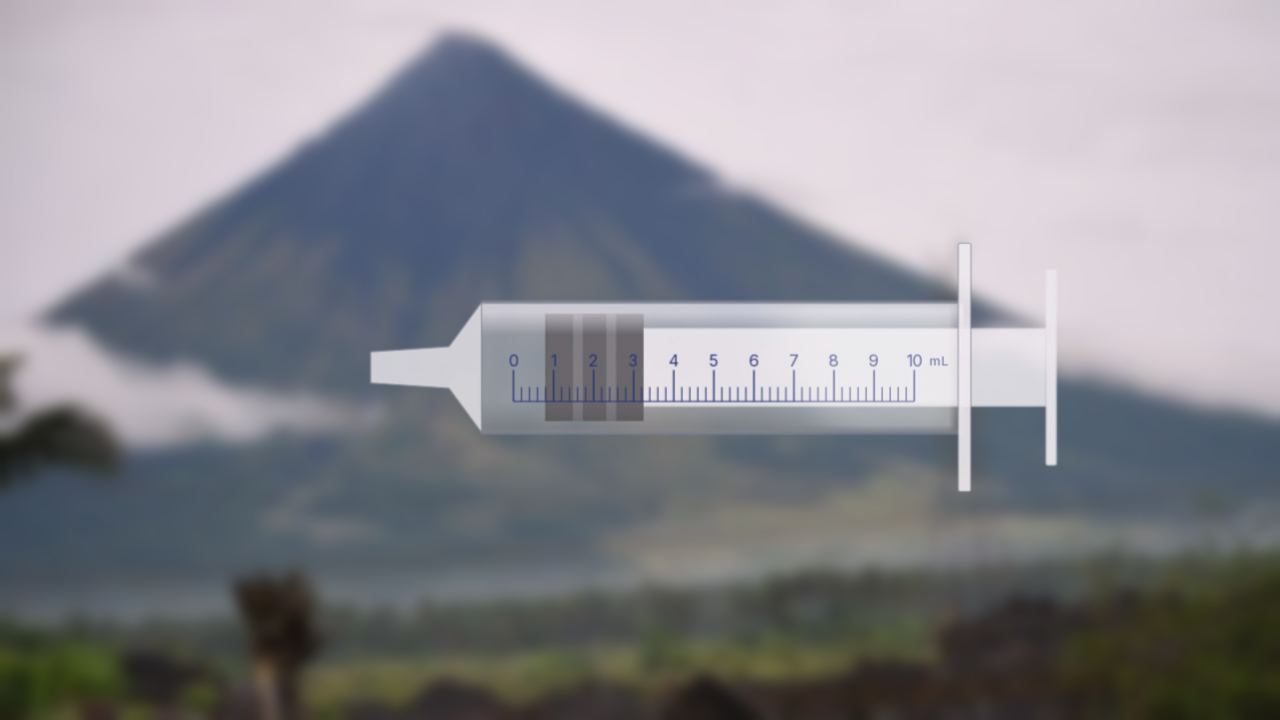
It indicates 0.8 mL
